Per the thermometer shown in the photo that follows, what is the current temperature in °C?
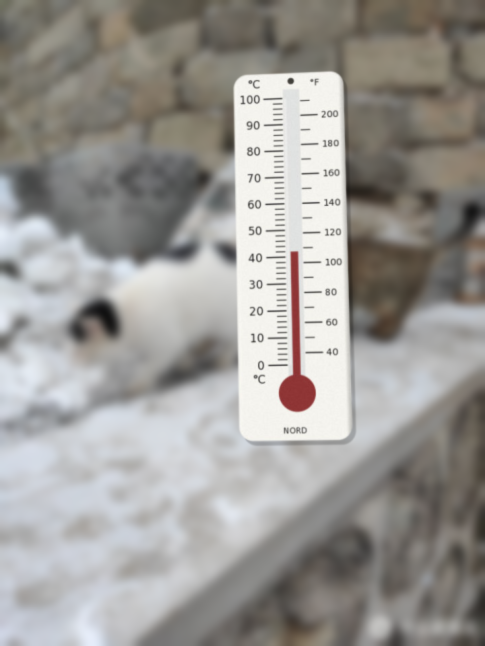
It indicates 42 °C
